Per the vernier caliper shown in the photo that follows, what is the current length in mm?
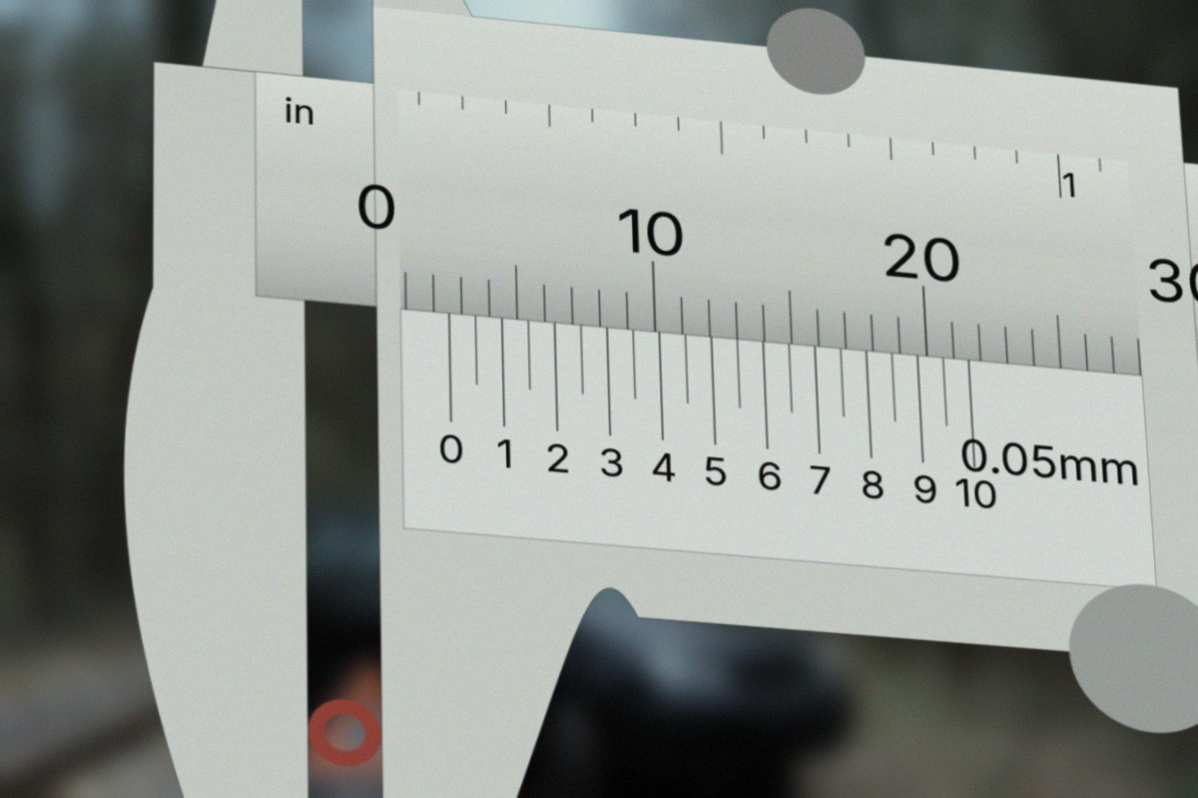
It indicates 2.55 mm
